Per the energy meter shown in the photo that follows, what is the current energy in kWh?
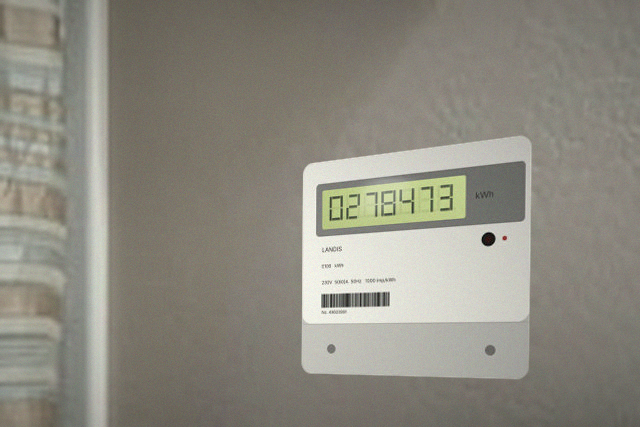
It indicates 278473 kWh
